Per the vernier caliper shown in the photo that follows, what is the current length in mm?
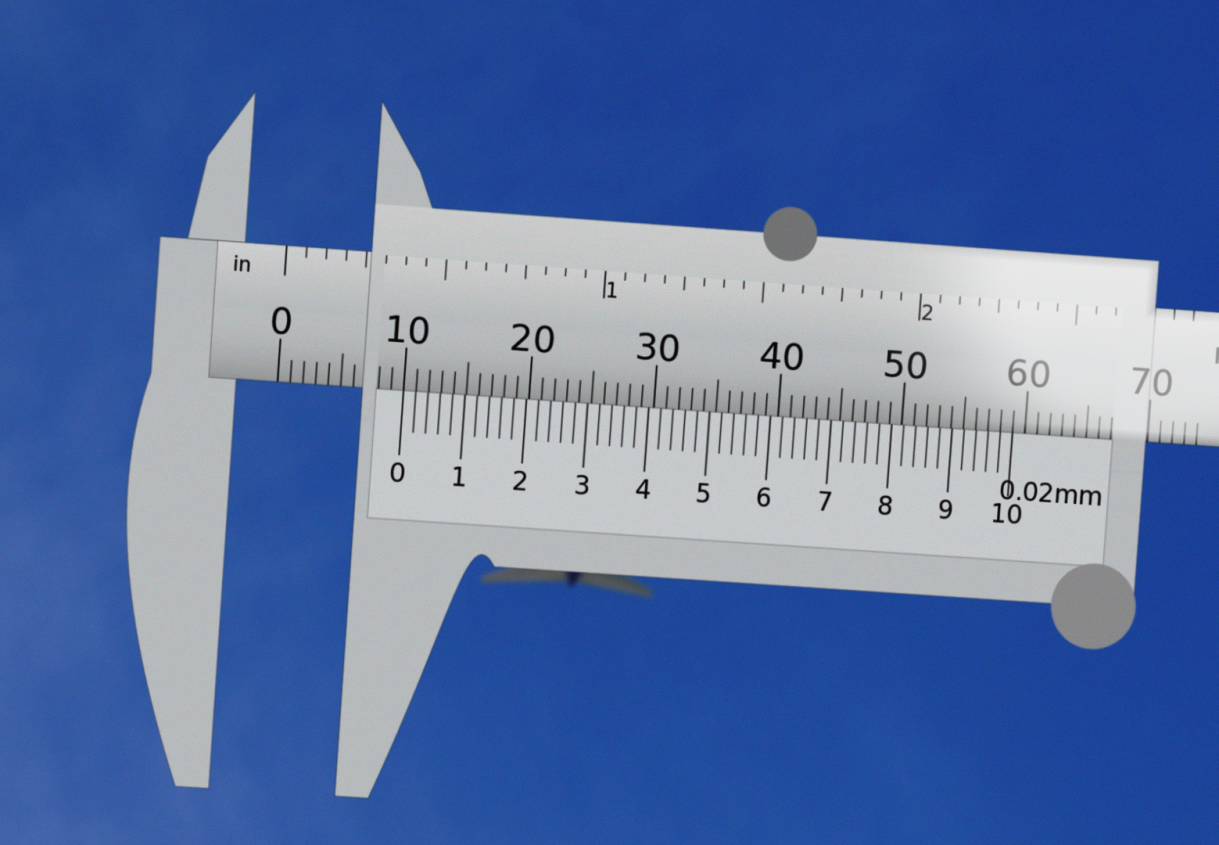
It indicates 10.0 mm
